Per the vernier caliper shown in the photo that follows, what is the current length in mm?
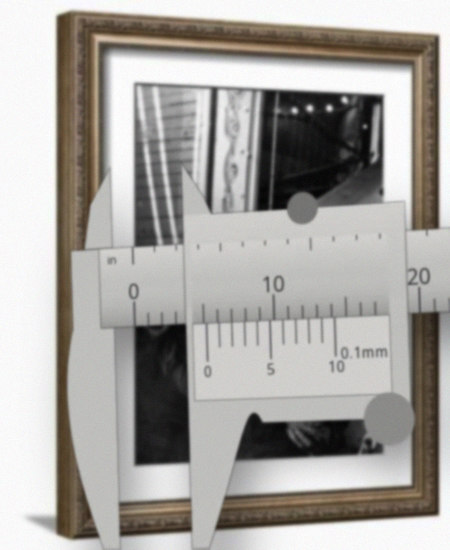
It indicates 5.2 mm
